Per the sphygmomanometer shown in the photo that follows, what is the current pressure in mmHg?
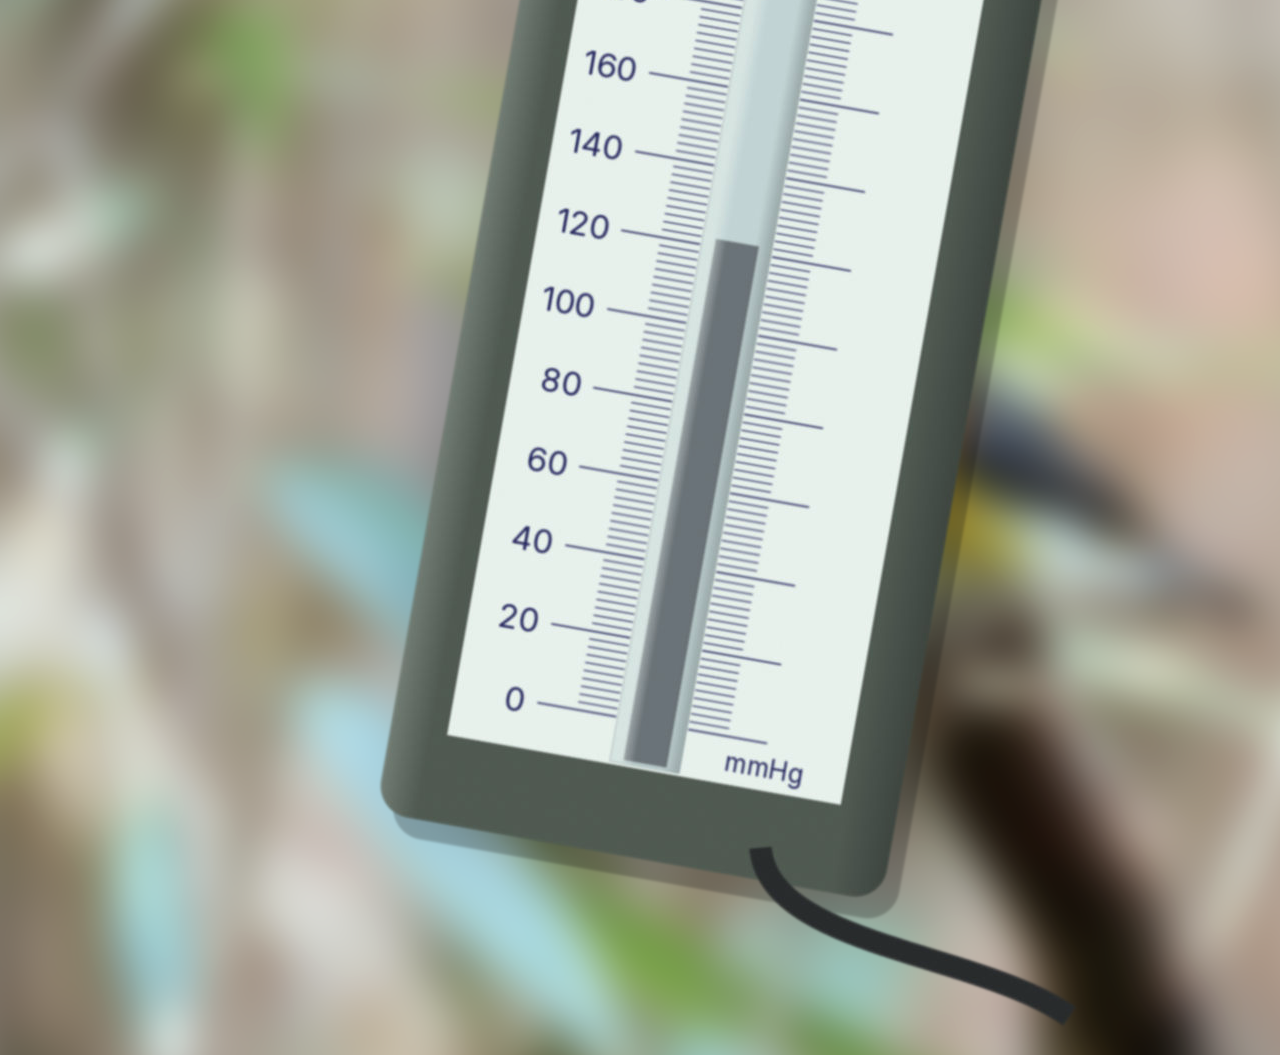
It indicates 122 mmHg
